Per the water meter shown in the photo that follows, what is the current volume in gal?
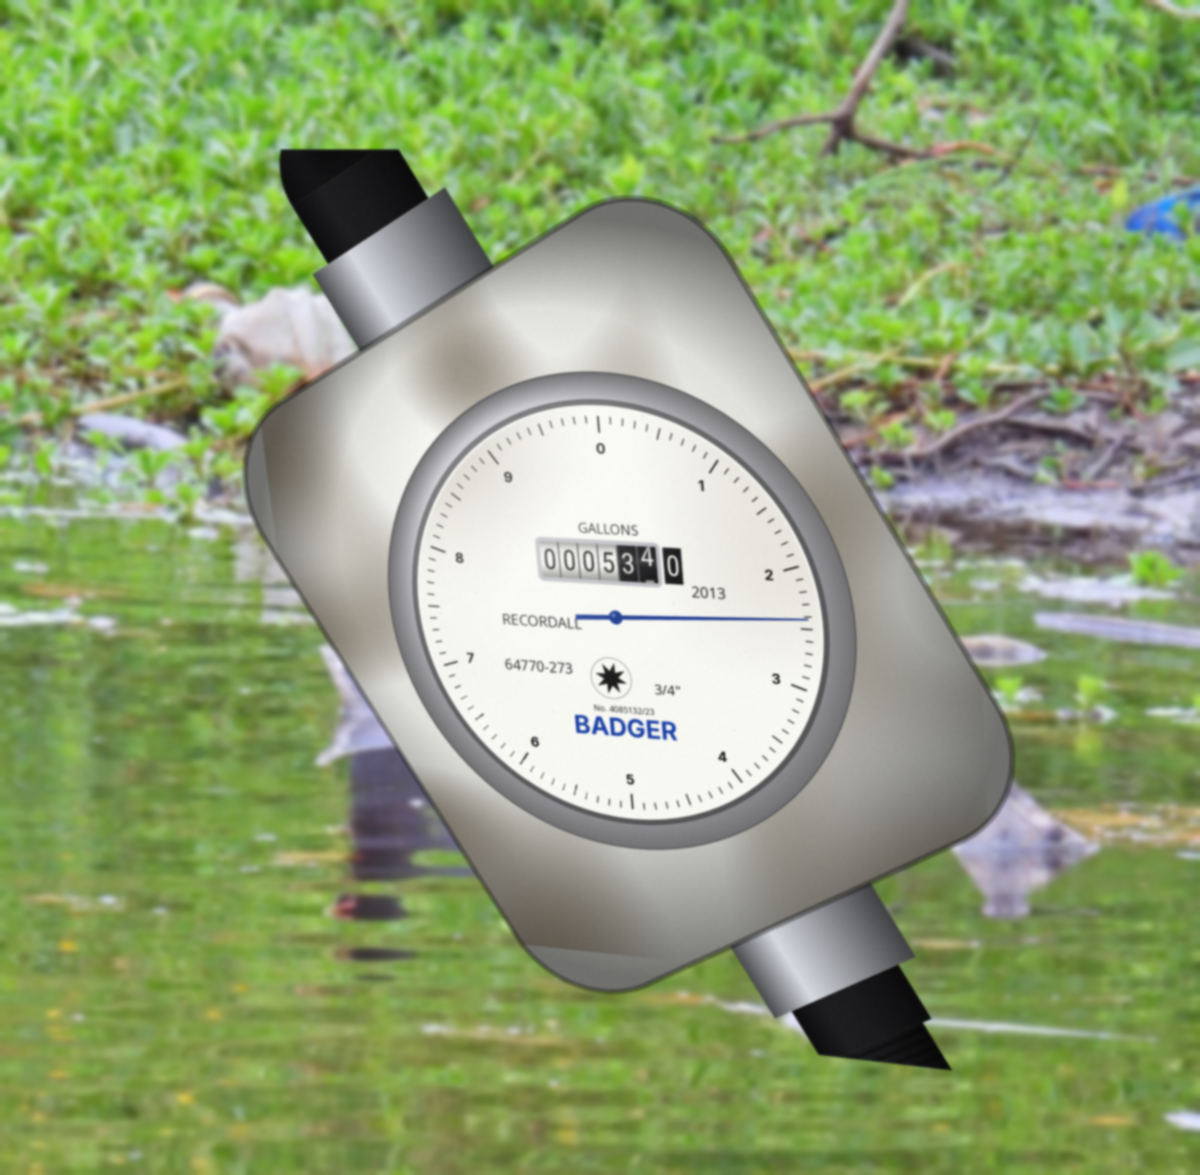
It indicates 5342.4 gal
